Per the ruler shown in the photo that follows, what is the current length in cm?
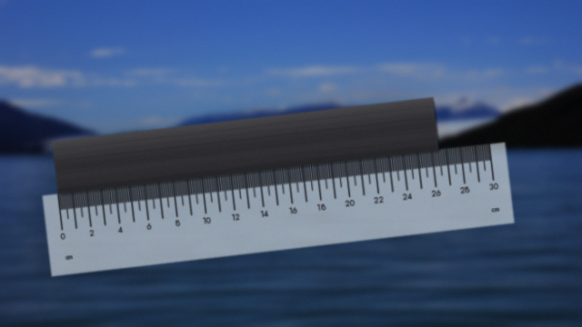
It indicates 26.5 cm
